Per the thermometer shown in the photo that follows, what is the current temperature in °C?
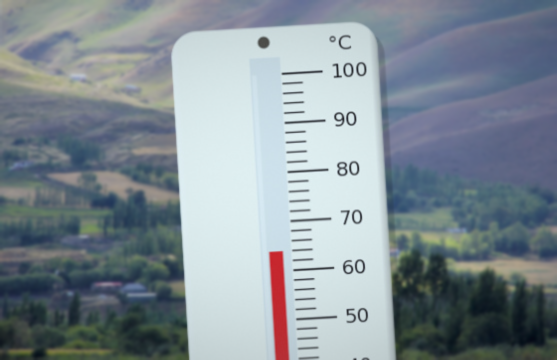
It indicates 64 °C
